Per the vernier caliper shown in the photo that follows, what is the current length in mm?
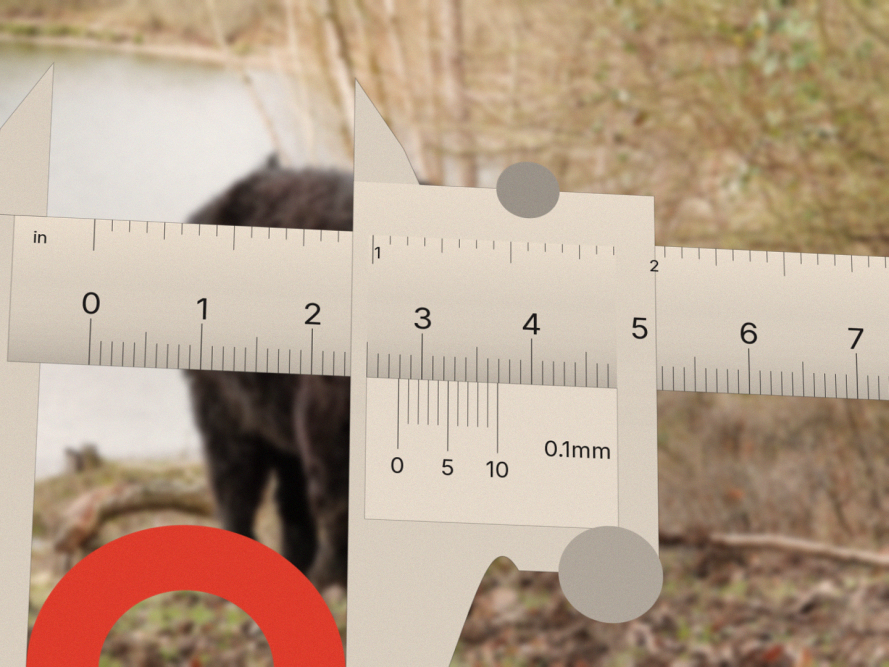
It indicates 27.9 mm
